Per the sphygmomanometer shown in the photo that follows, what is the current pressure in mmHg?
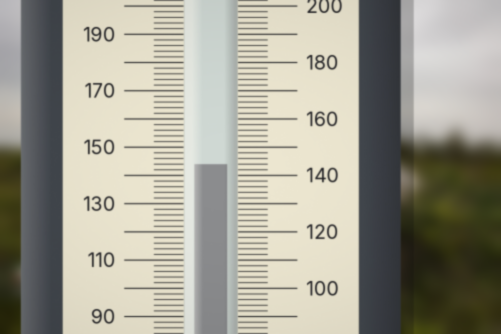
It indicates 144 mmHg
